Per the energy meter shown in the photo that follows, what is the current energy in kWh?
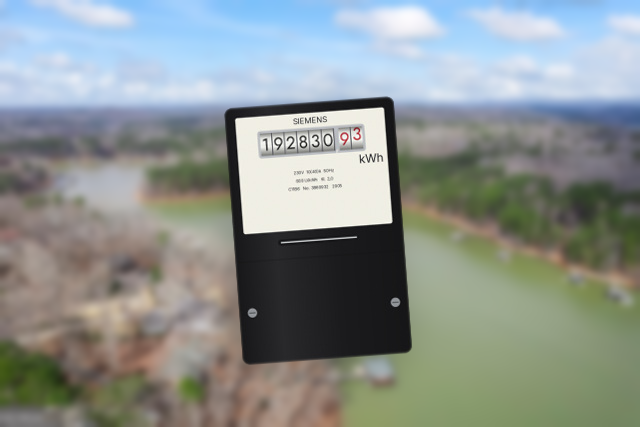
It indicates 192830.93 kWh
